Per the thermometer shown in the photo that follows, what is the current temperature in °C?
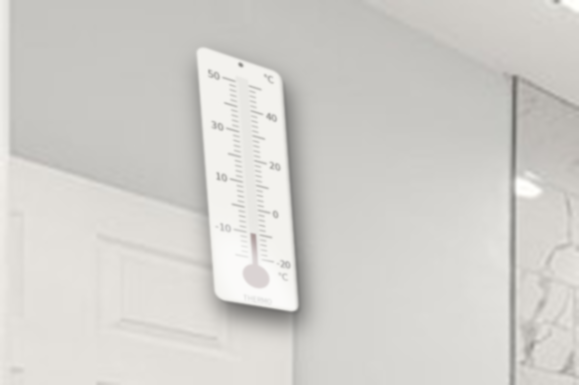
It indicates -10 °C
